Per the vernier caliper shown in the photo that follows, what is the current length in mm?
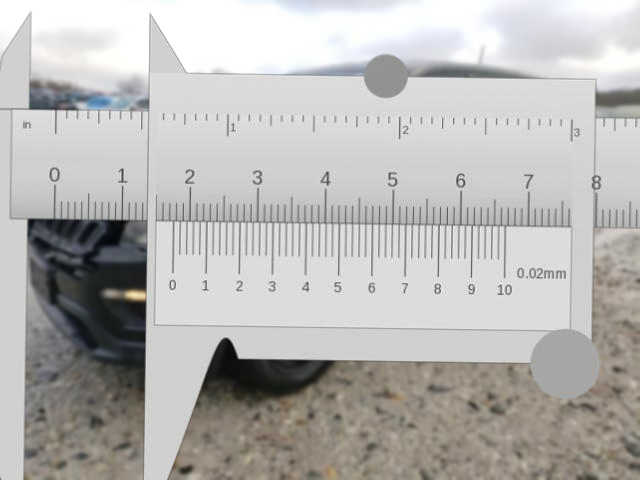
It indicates 17.6 mm
